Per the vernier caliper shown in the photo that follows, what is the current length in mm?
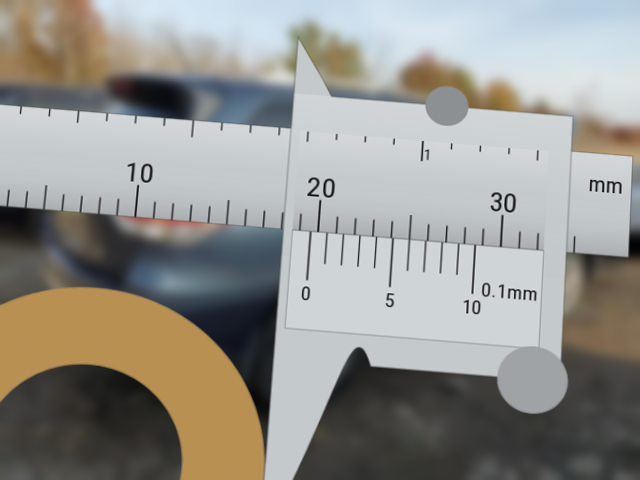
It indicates 19.6 mm
